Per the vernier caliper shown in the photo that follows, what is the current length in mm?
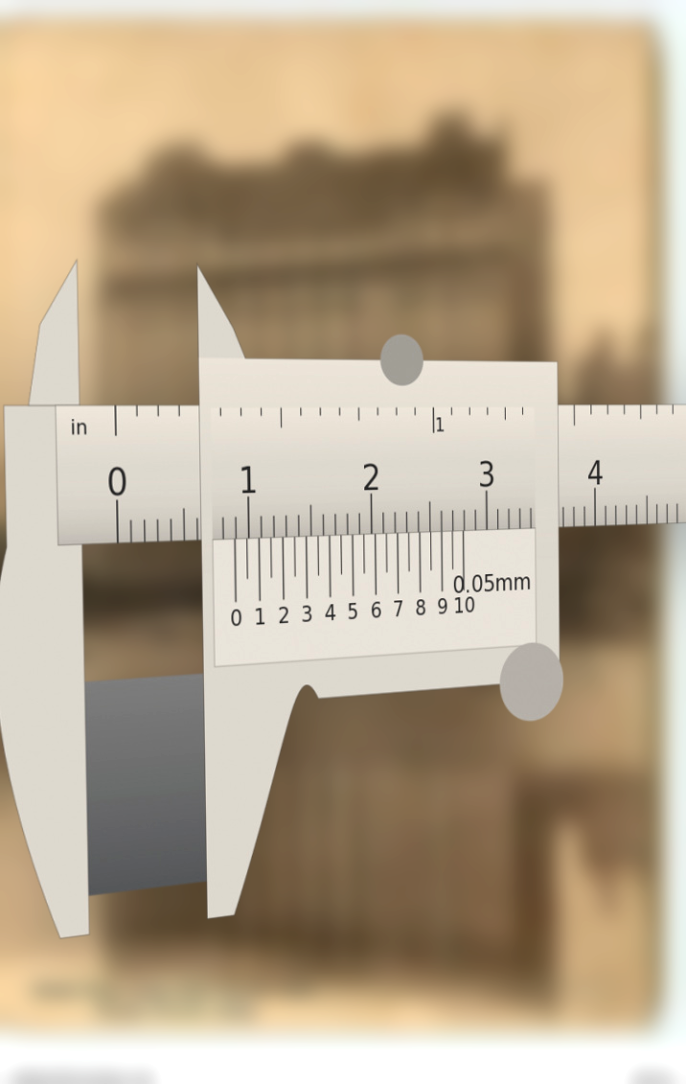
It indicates 8.9 mm
